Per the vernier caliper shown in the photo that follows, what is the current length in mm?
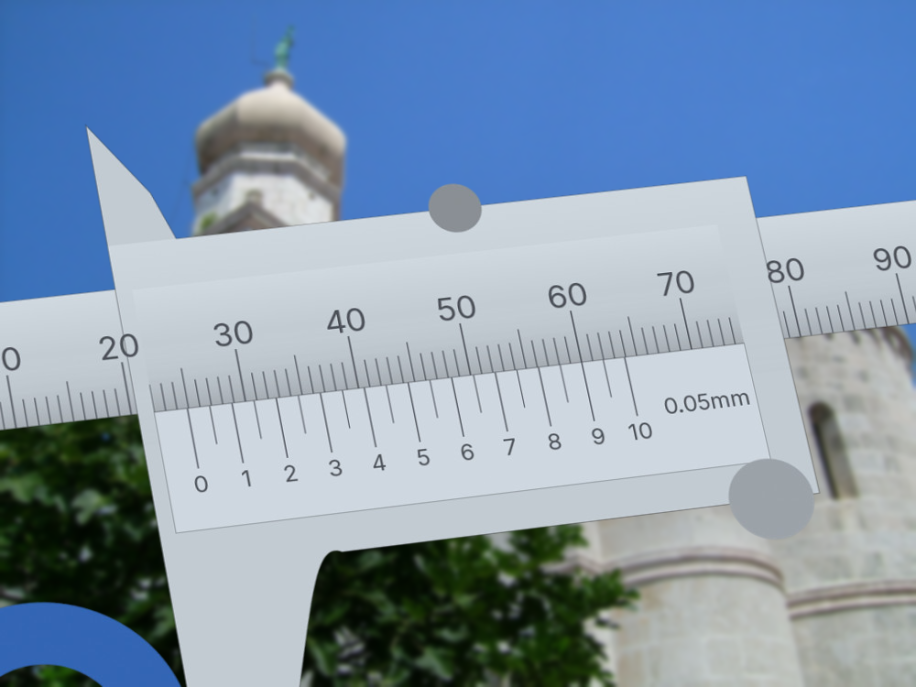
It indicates 24.9 mm
